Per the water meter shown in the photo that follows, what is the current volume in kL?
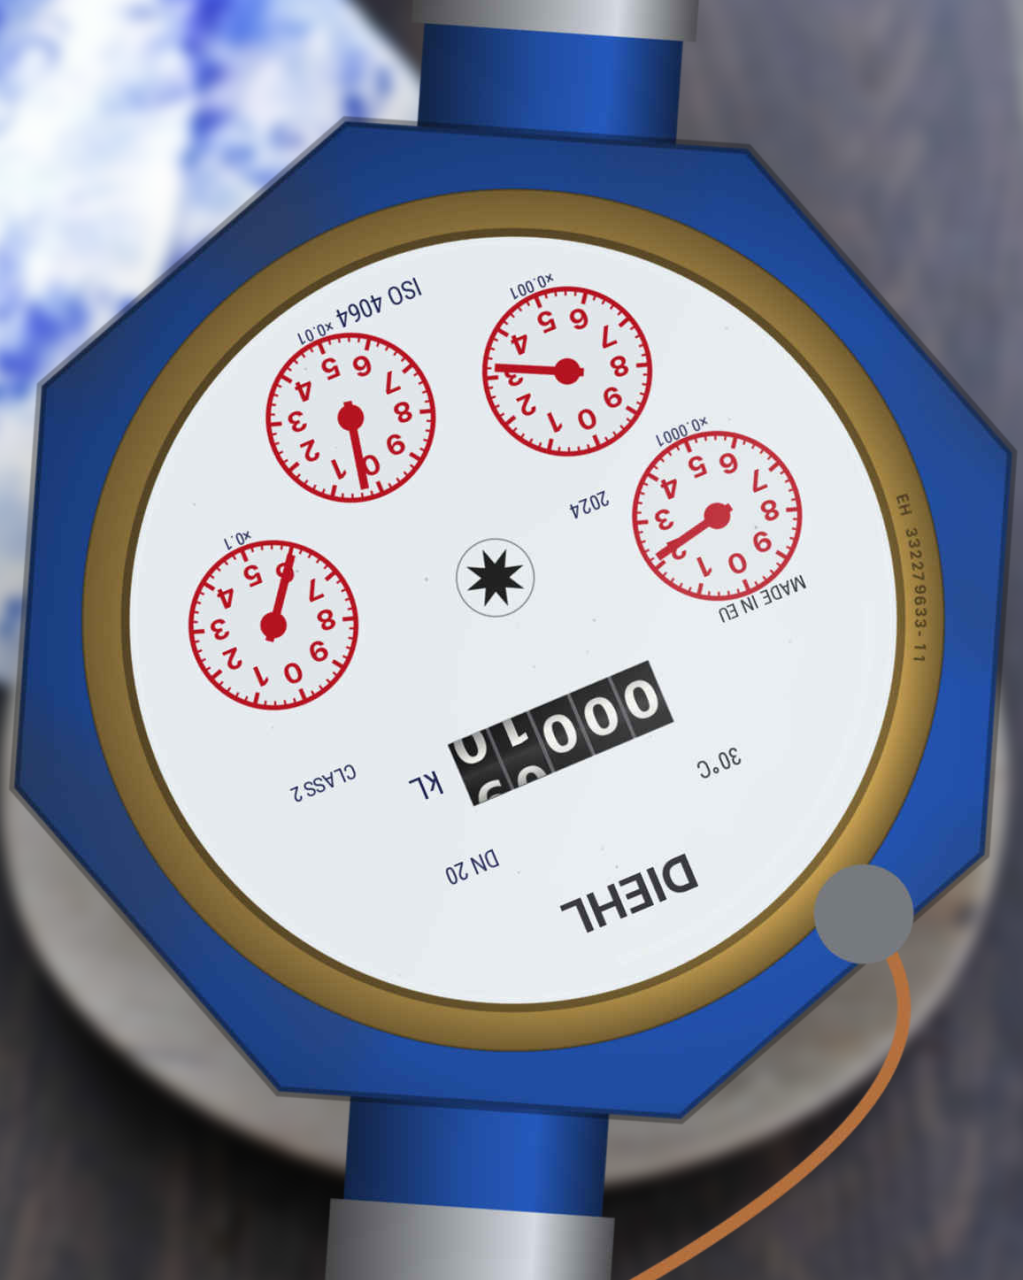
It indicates 9.6032 kL
